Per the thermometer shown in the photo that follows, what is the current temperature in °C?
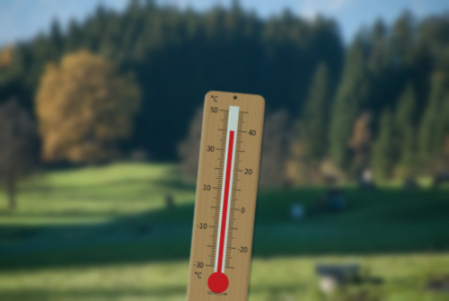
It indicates 40 °C
